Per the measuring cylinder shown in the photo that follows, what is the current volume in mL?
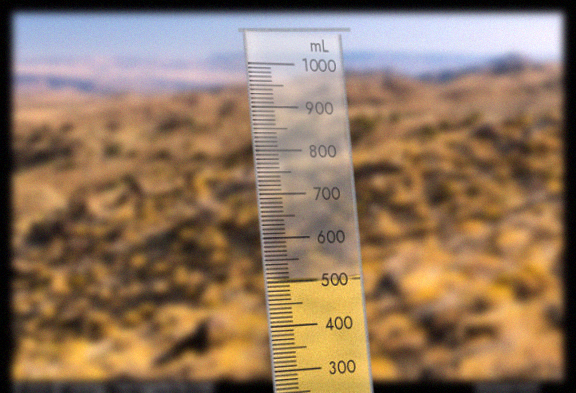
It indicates 500 mL
